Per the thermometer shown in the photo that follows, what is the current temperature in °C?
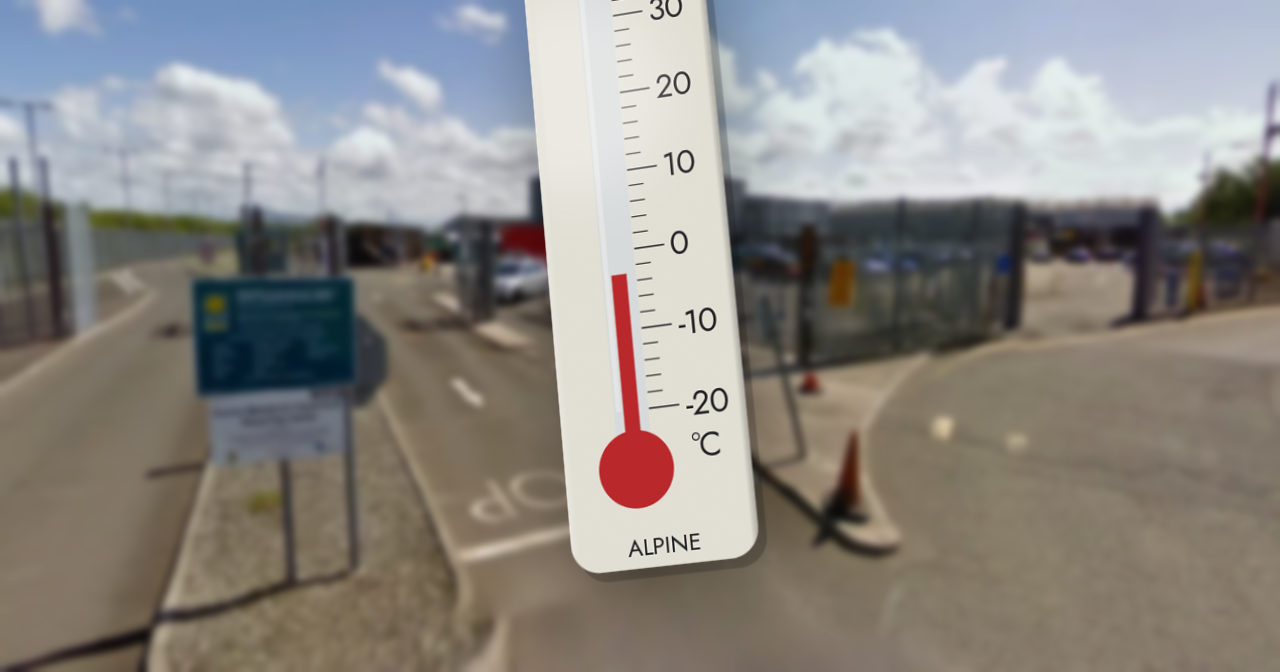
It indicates -3 °C
